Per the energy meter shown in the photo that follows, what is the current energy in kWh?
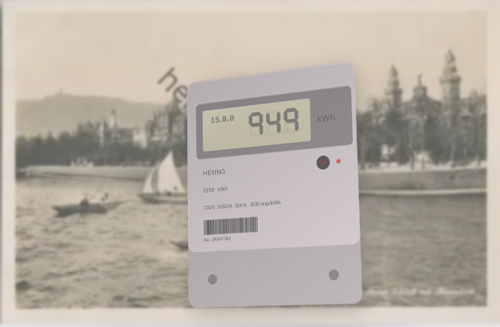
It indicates 949 kWh
